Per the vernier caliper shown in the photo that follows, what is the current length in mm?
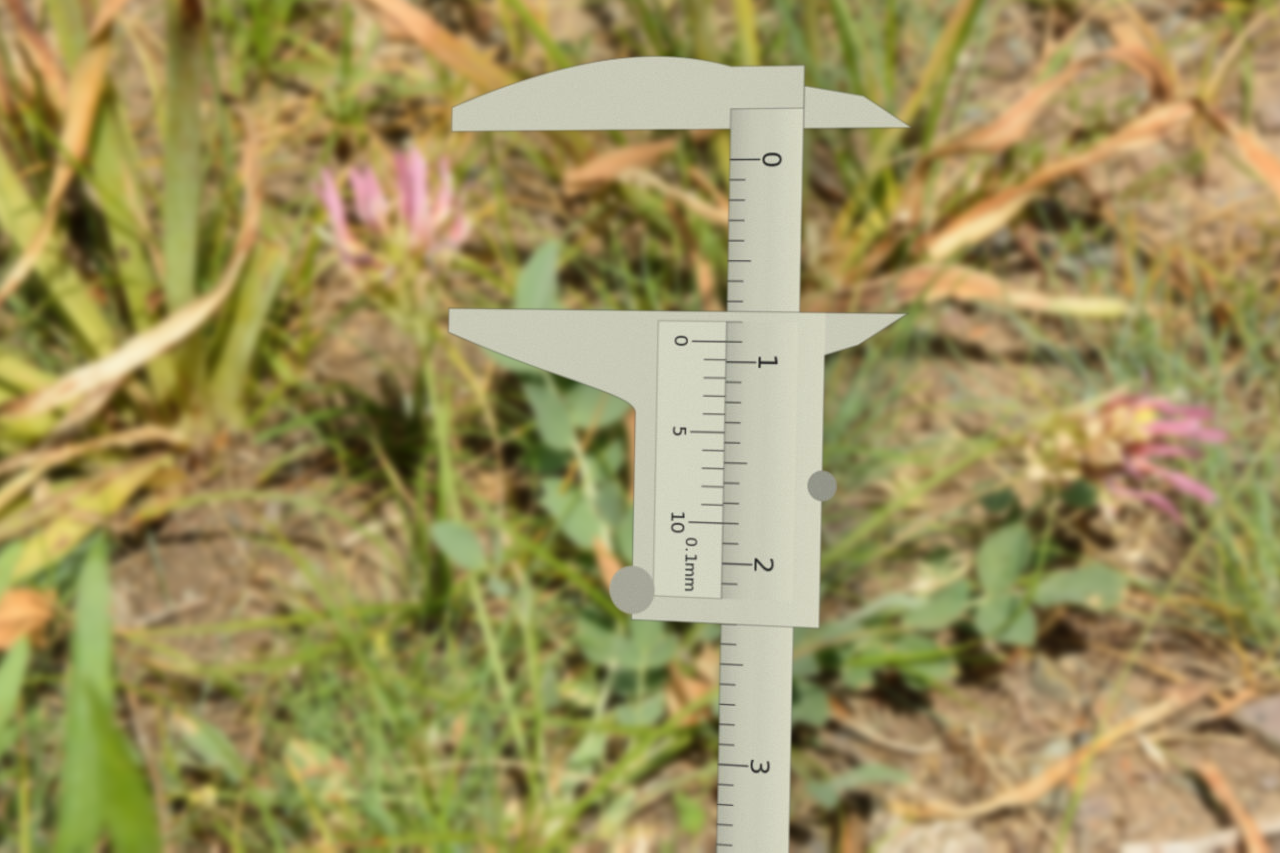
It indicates 9.0 mm
